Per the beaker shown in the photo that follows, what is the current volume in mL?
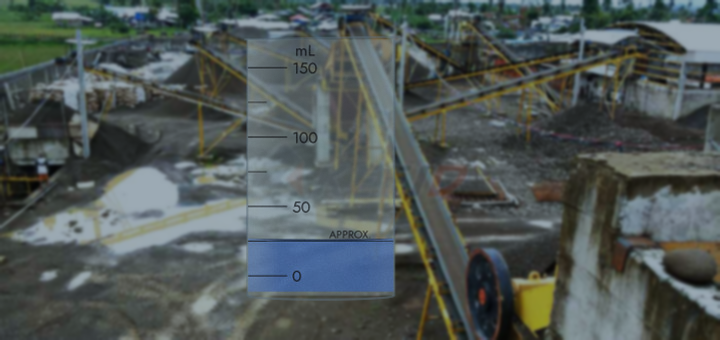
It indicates 25 mL
